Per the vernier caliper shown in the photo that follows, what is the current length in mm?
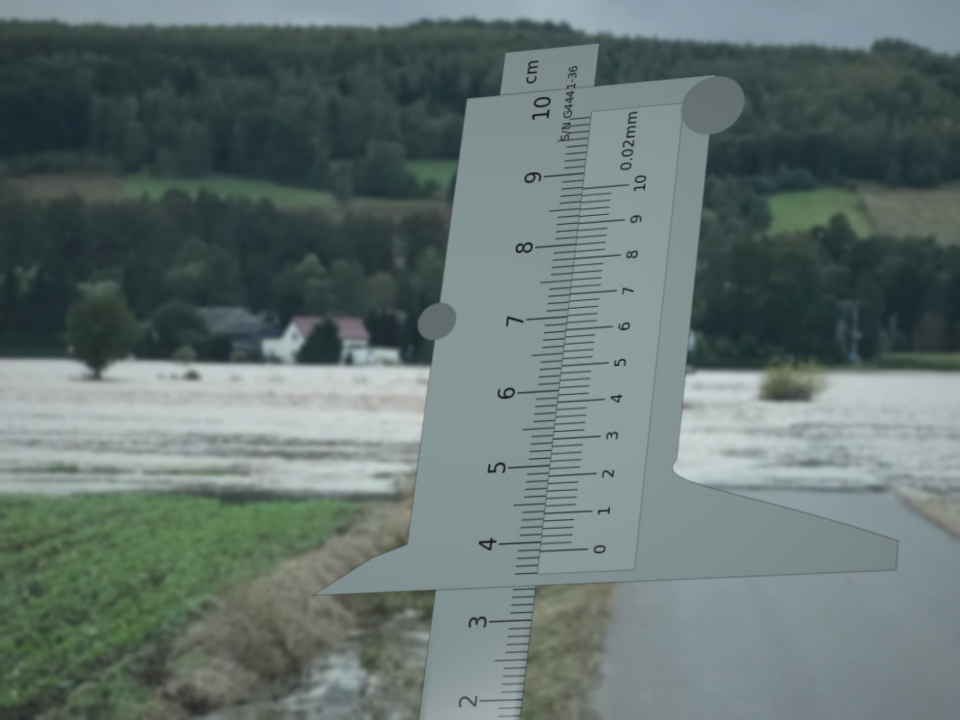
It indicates 38.8 mm
